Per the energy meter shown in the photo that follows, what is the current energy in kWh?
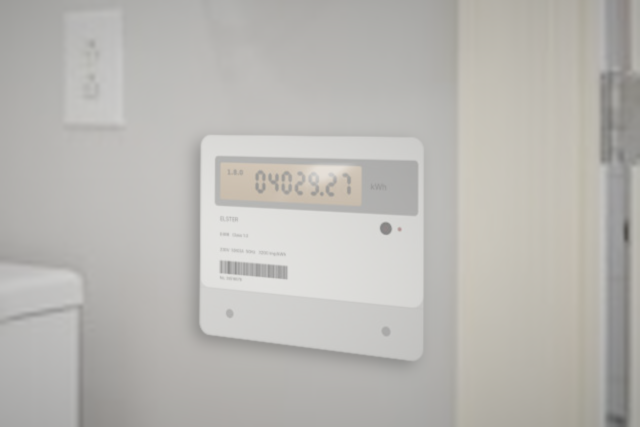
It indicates 4029.27 kWh
